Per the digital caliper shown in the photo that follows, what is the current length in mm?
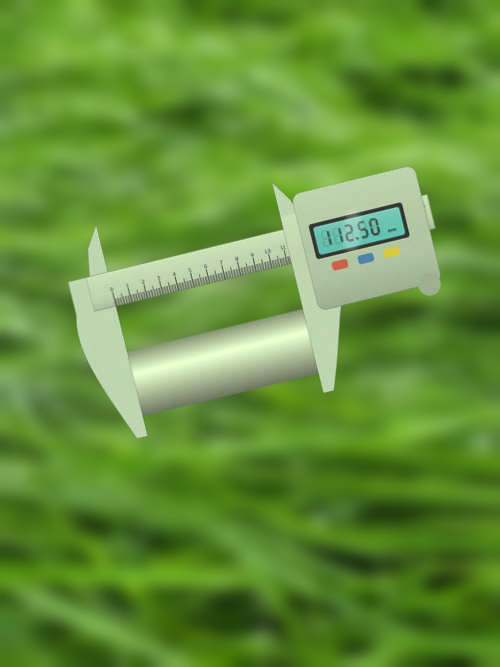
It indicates 112.50 mm
